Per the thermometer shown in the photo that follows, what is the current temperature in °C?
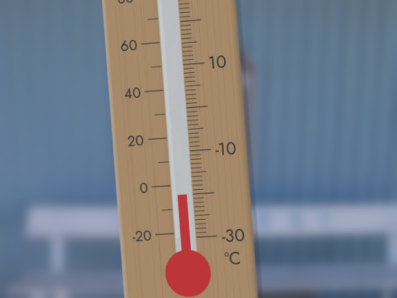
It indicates -20 °C
